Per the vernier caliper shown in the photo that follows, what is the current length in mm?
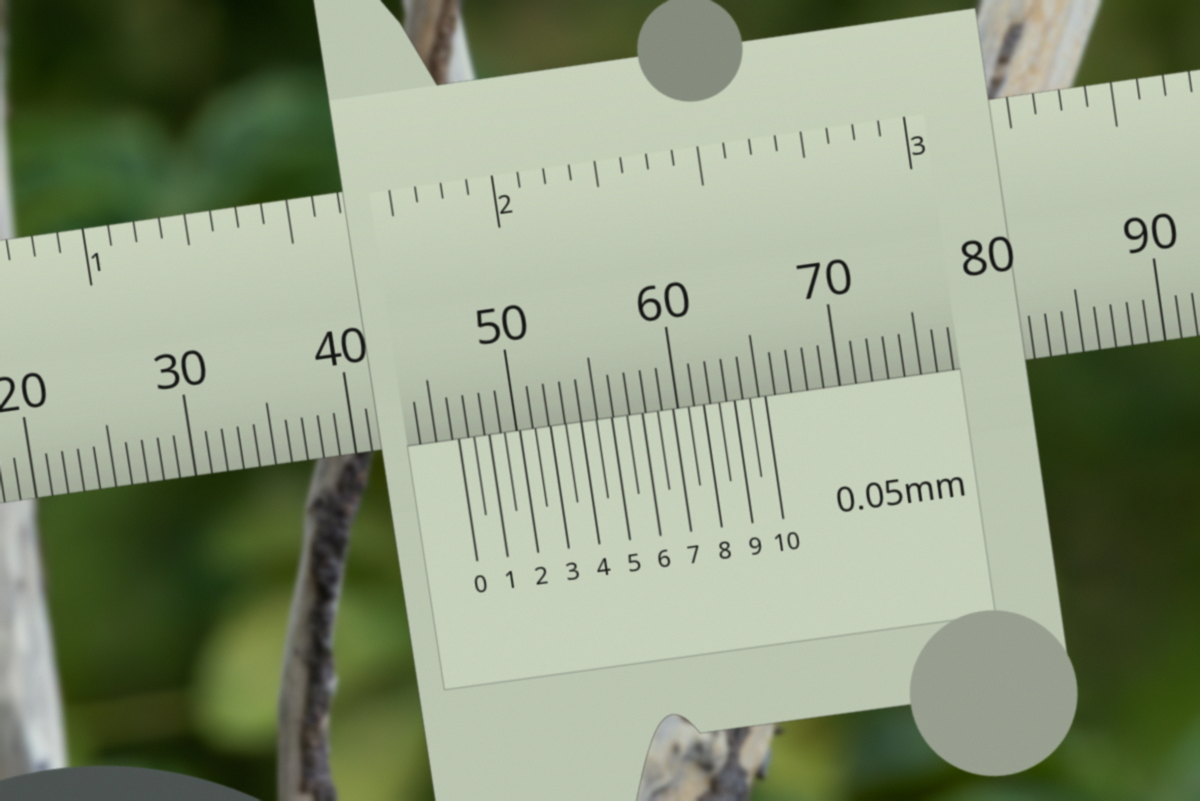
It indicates 46.4 mm
